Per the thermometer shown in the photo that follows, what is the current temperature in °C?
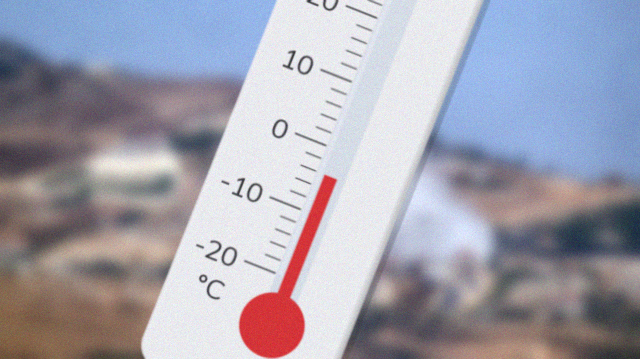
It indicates -4 °C
